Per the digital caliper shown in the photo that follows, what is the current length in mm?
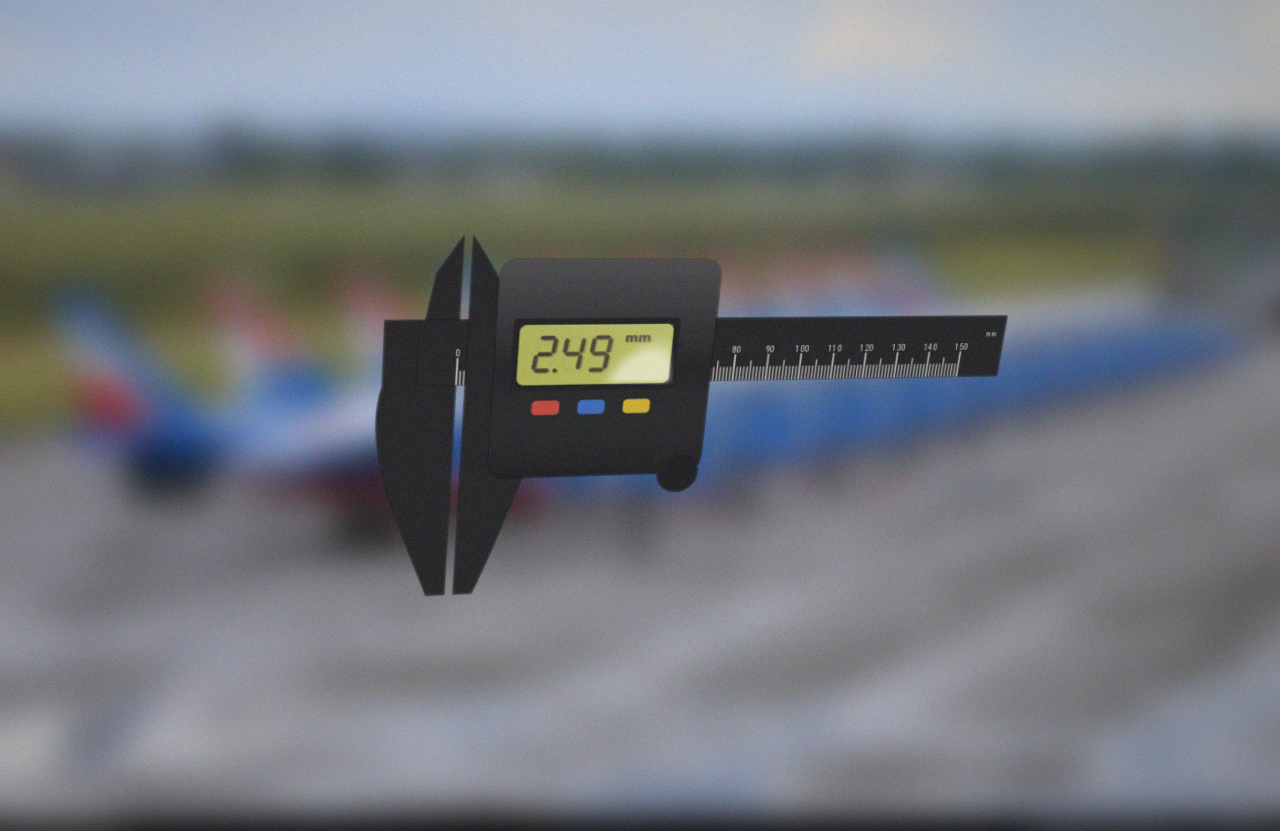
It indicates 2.49 mm
